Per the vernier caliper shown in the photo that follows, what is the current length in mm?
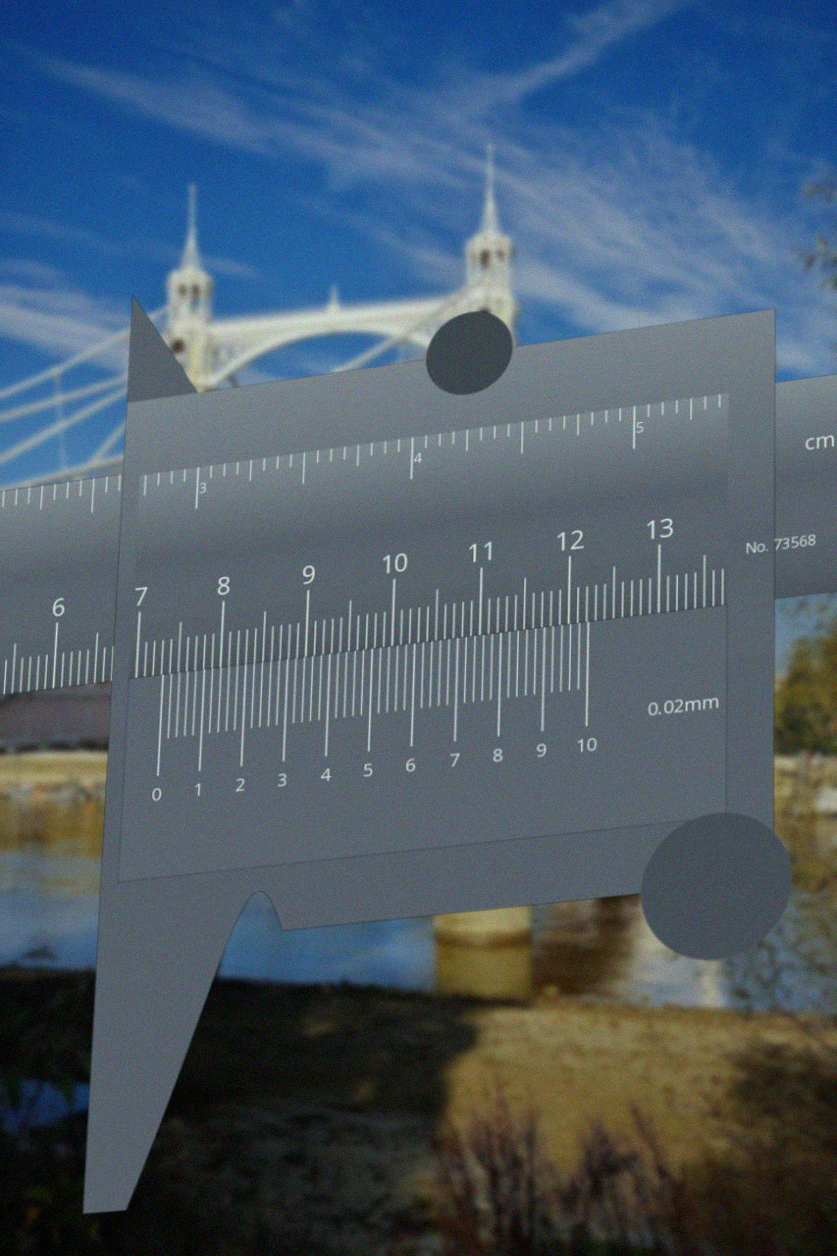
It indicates 73.2 mm
